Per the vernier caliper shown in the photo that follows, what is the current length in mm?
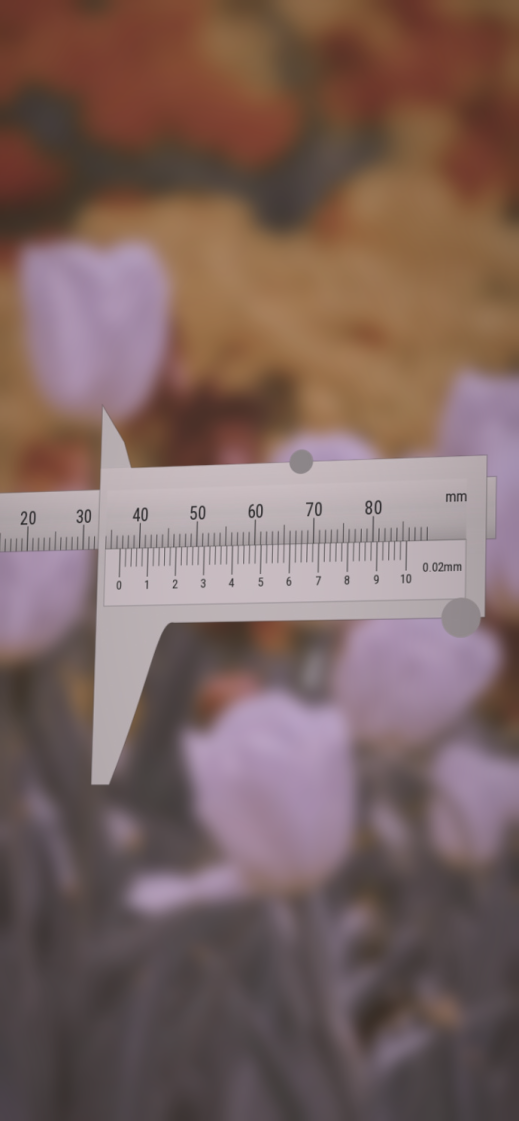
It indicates 36.6 mm
